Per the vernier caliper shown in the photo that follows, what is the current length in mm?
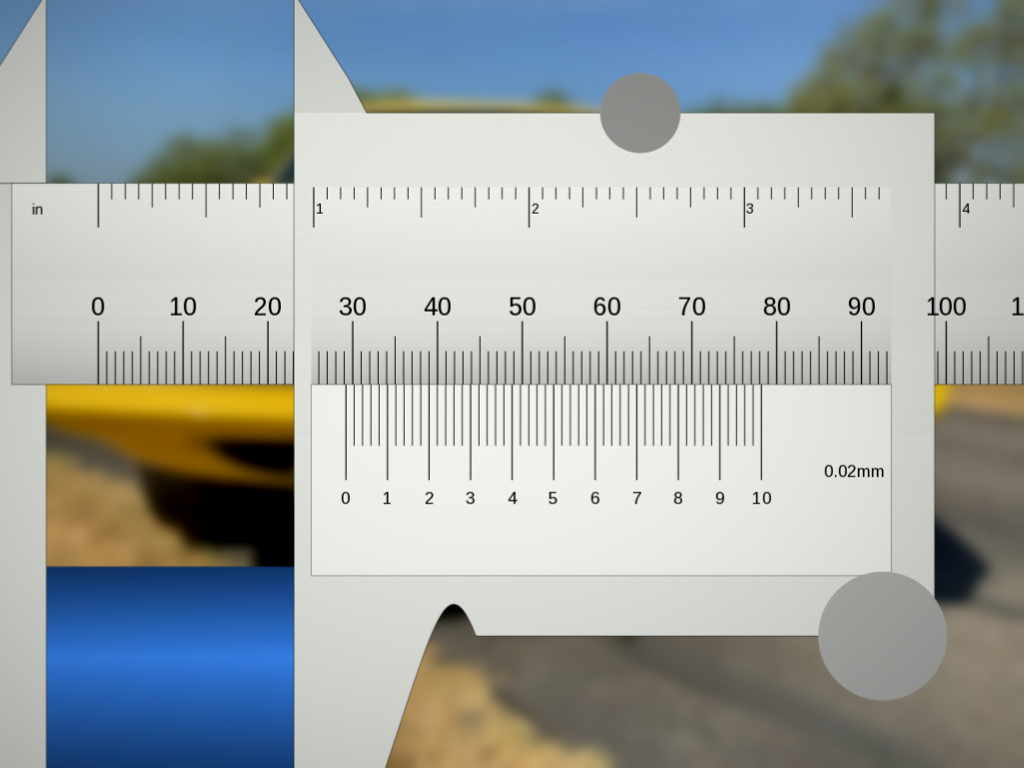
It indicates 29.2 mm
